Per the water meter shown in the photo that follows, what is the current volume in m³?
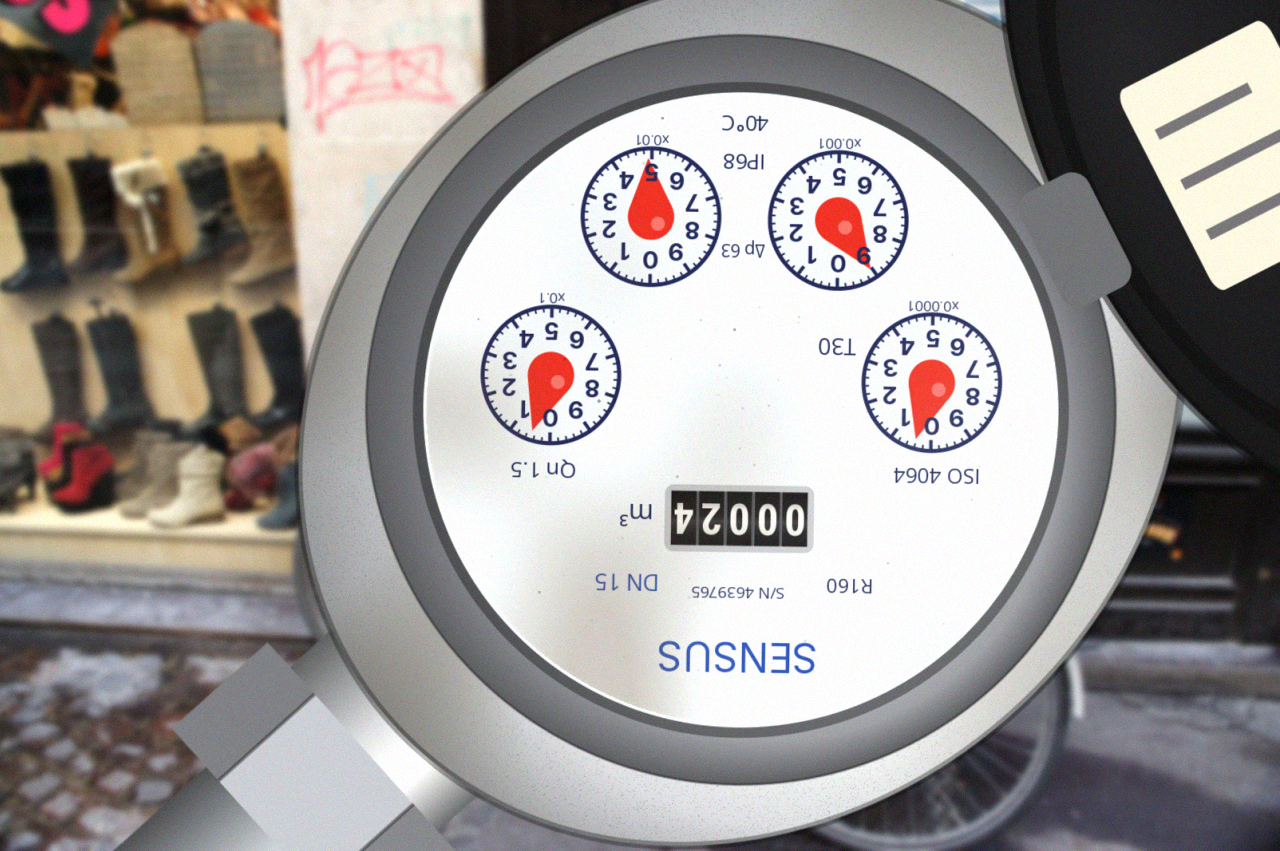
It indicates 24.0490 m³
